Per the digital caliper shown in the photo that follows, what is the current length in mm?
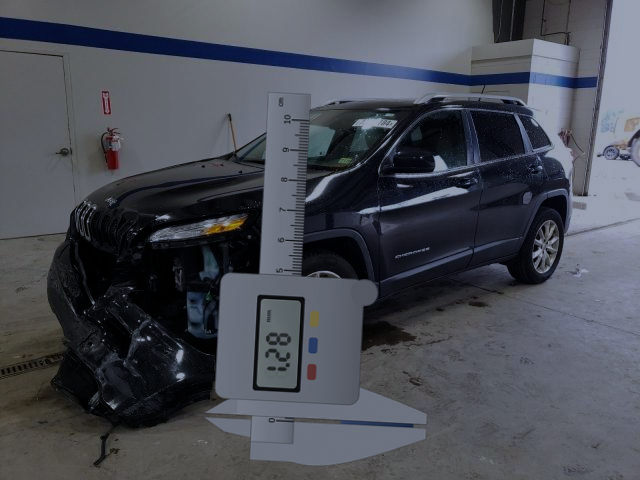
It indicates 1.28 mm
